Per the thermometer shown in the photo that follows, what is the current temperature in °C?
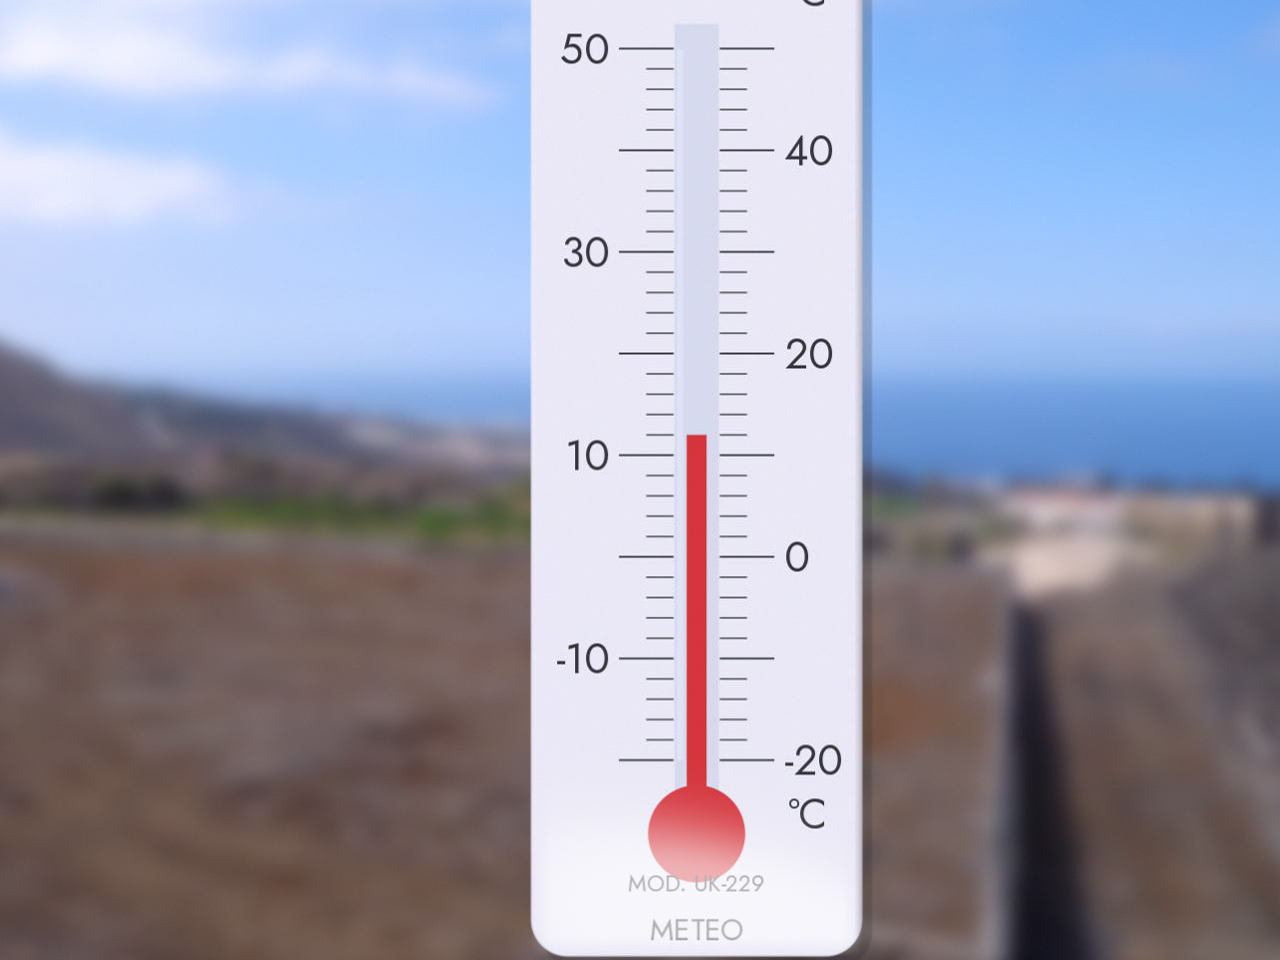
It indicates 12 °C
